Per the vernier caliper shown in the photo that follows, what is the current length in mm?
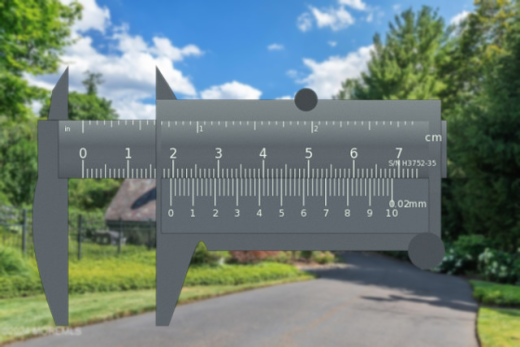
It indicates 19.5 mm
